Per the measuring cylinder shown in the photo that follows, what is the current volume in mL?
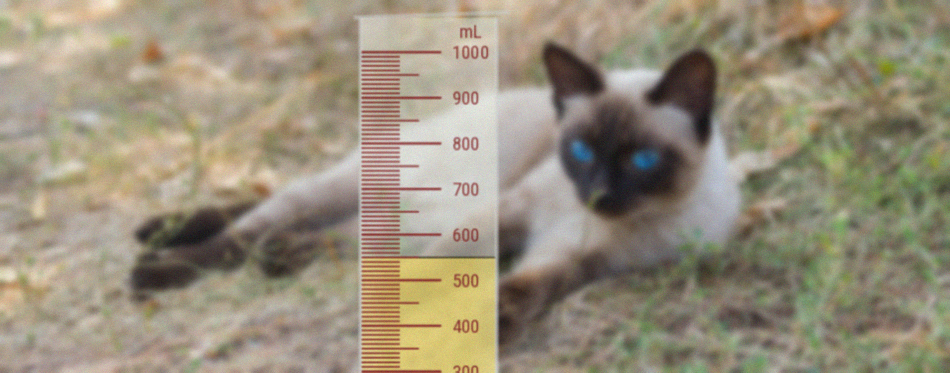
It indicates 550 mL
